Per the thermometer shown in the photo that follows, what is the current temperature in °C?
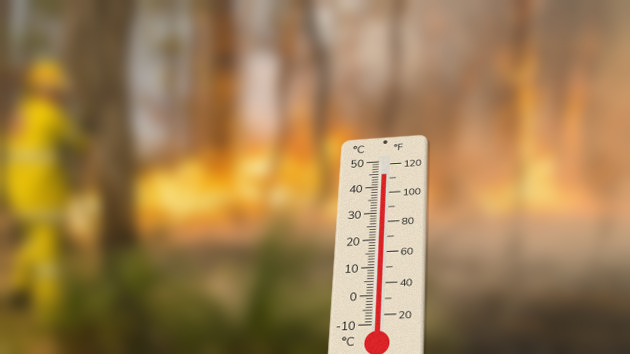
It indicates 45 °C
